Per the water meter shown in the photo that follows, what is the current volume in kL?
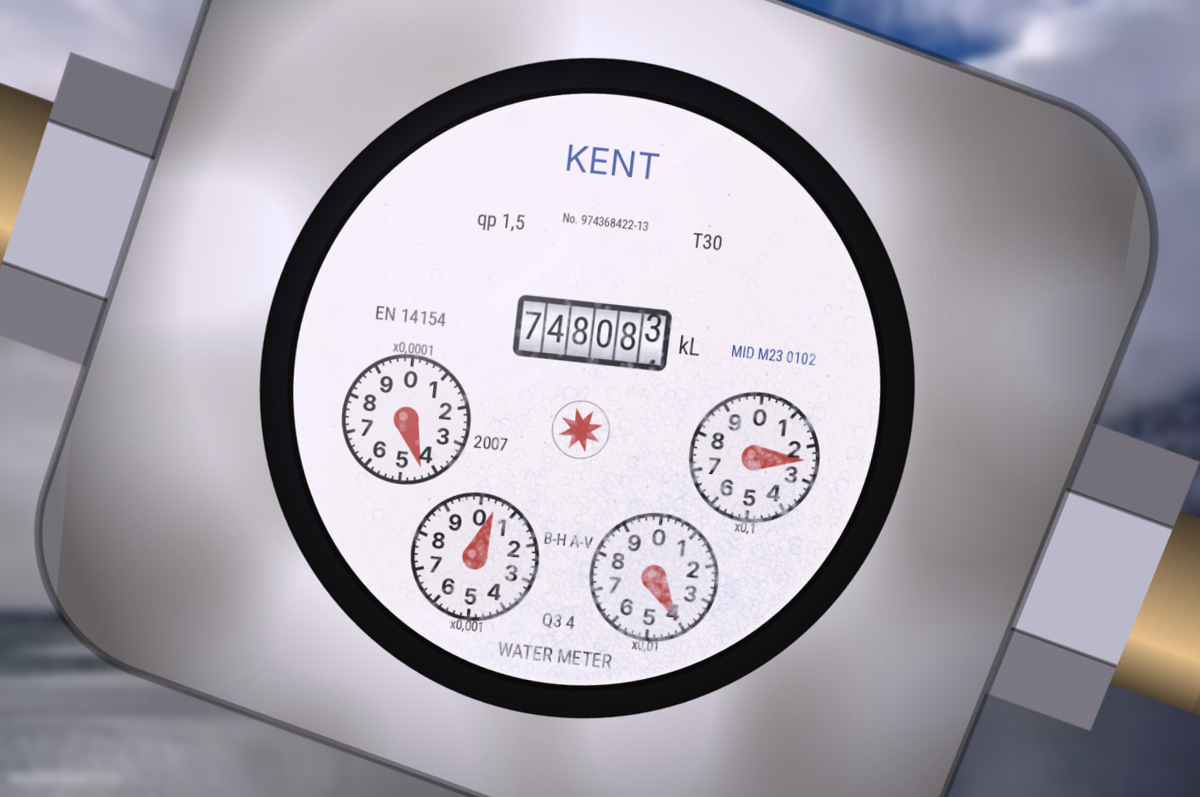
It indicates 748083.2404 kL
